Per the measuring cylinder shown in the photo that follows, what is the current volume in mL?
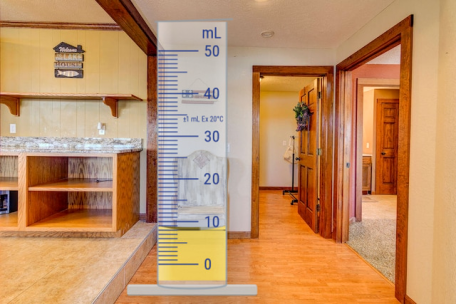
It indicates 8 mL
